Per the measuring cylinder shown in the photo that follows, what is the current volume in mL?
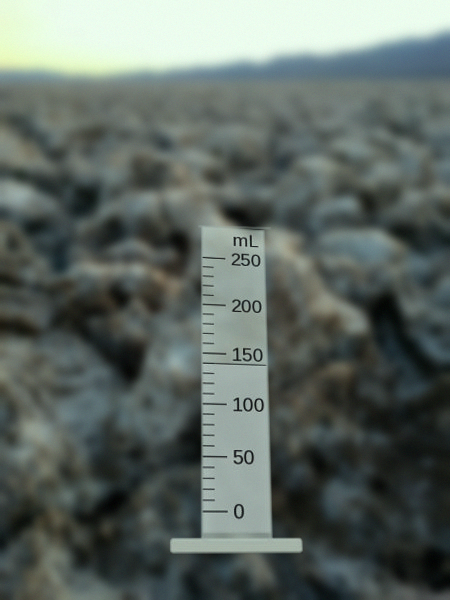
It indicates 140 mL
